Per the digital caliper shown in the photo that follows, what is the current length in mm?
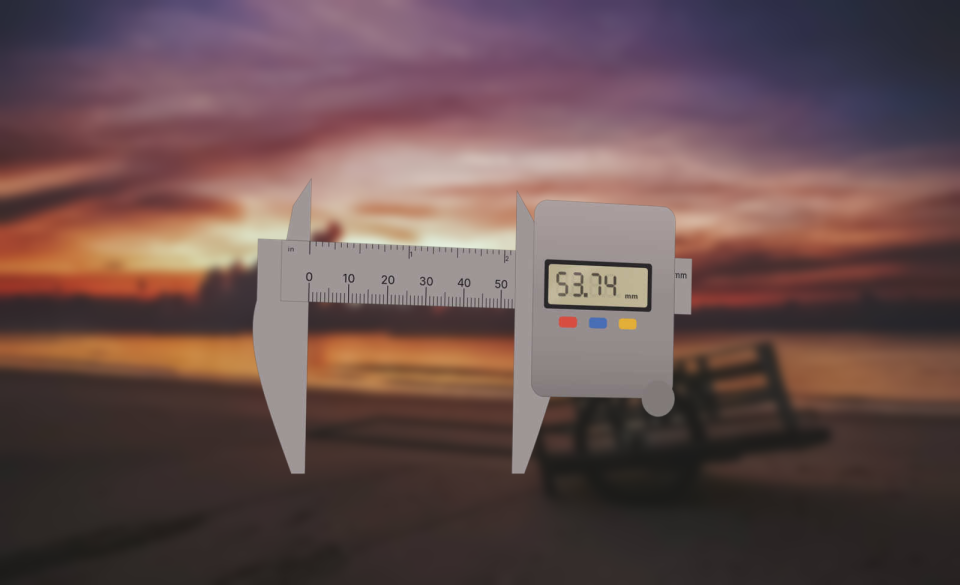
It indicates 53.74 mm
